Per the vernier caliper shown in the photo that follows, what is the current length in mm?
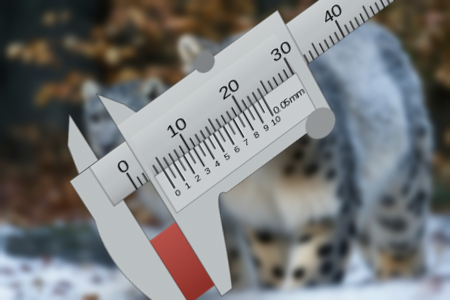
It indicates 5.0 mm
